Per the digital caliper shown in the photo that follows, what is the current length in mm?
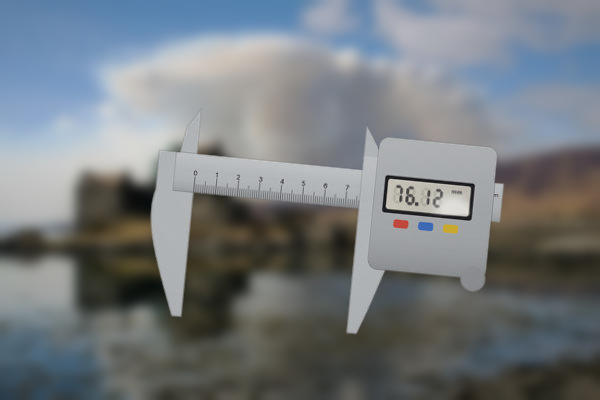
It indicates 76.12 mm
